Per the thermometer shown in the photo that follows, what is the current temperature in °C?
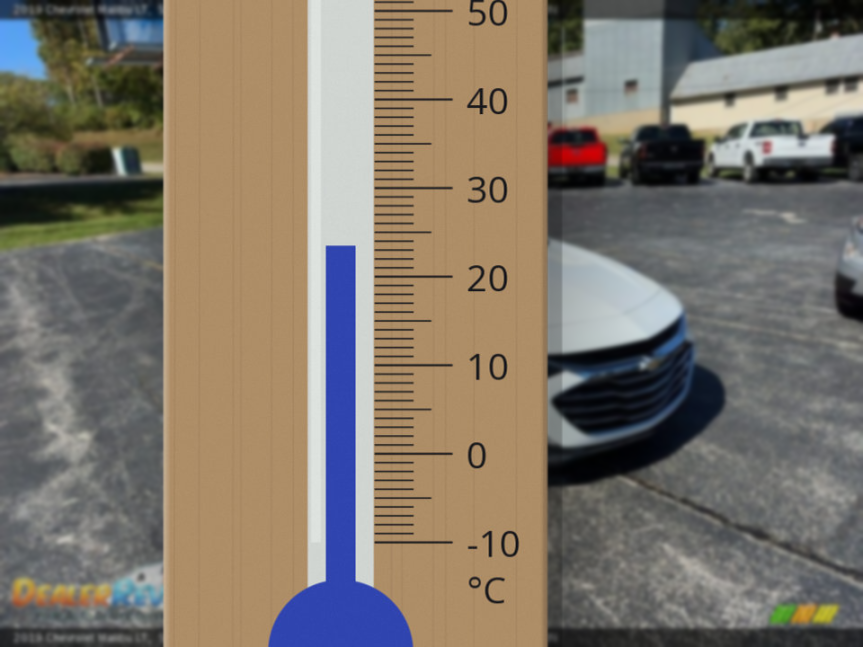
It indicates 23.5 °C
